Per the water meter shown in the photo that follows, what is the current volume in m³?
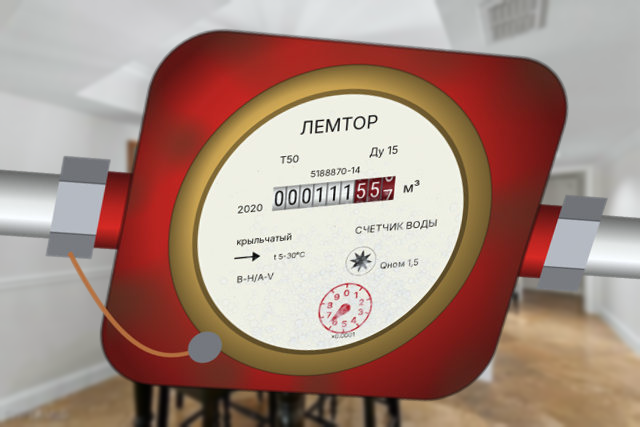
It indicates 111.5566 m³
